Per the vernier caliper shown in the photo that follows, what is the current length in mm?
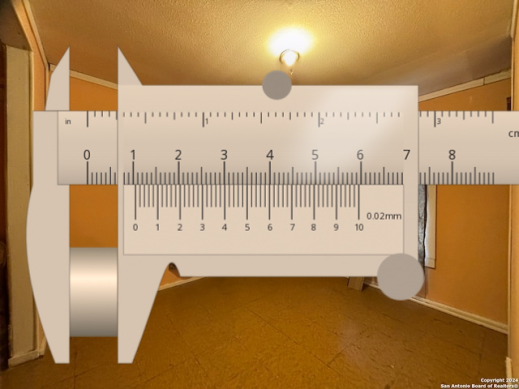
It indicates 10.5 mm
